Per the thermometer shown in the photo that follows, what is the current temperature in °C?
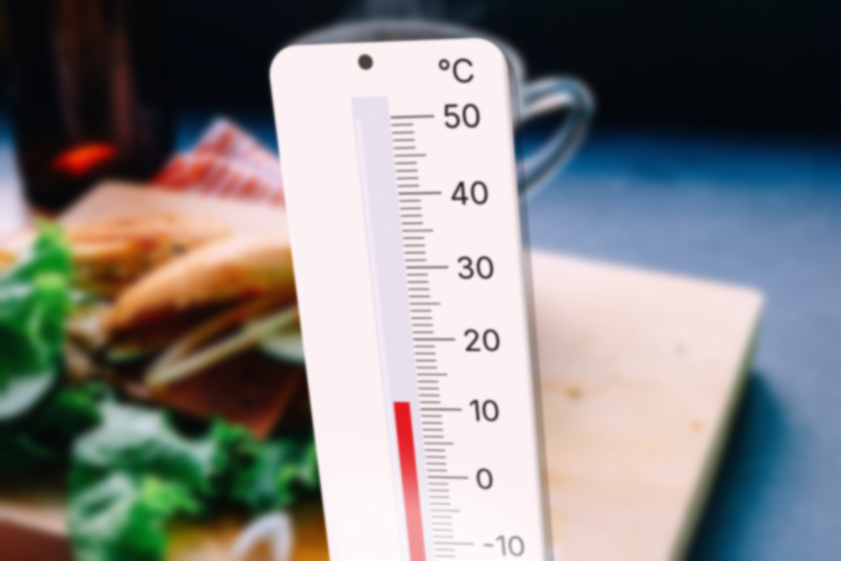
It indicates 11 °C
